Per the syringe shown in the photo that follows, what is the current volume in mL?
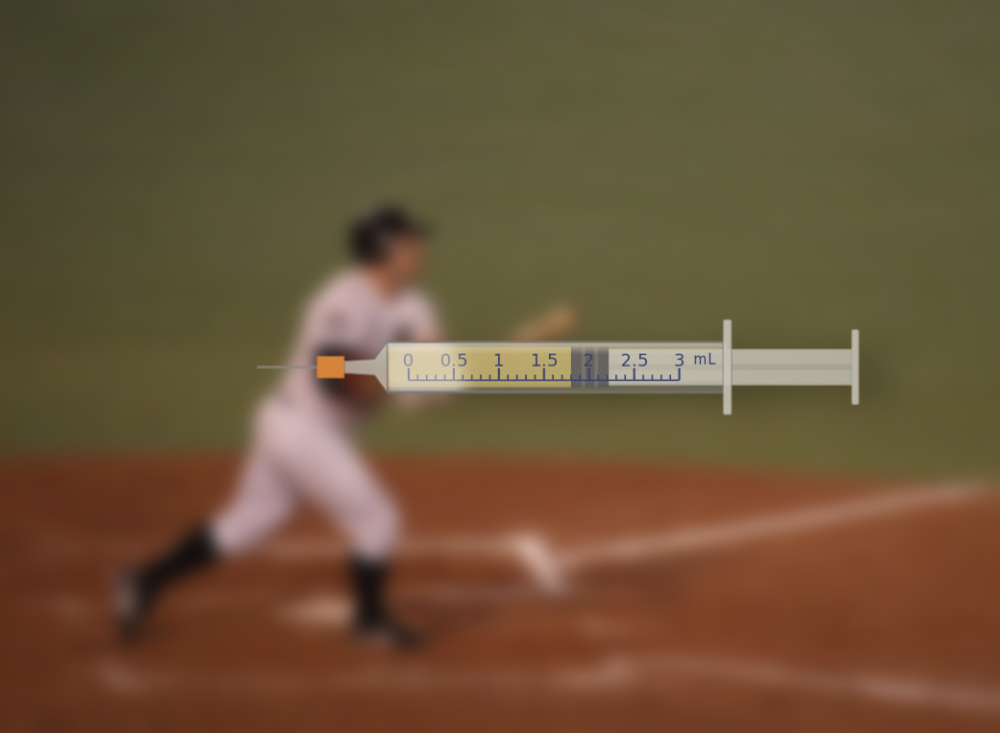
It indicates 1.8 mL
